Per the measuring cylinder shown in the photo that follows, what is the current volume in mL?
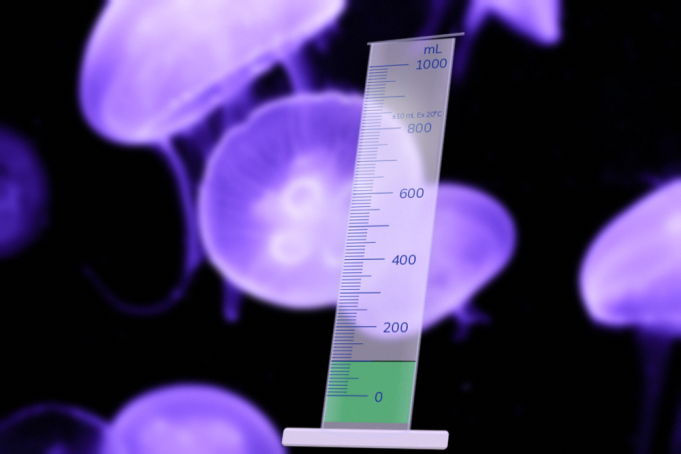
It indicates 100 mL
